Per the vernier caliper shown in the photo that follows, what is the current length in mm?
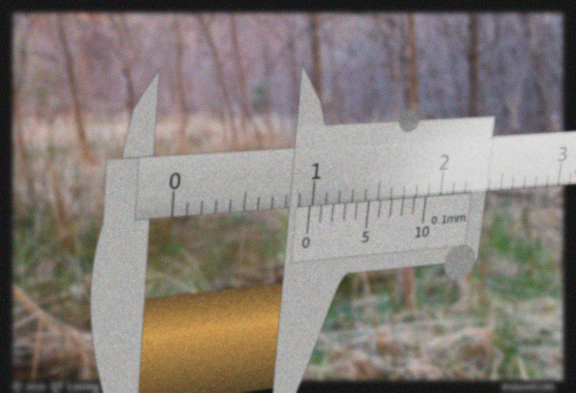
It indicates 9.8 mm
